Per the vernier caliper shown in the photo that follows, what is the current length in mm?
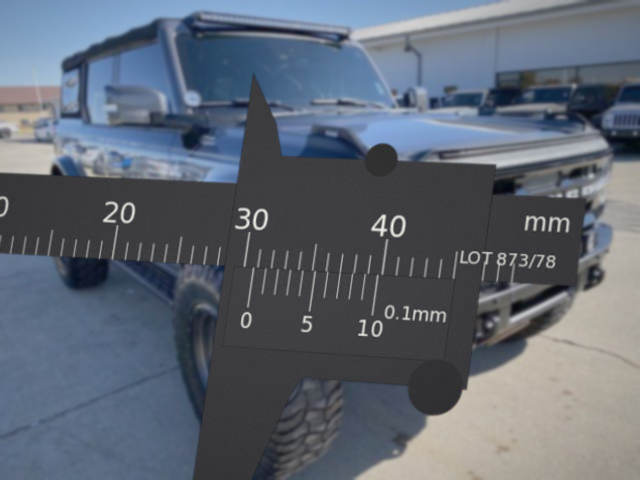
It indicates 30.7 mm
